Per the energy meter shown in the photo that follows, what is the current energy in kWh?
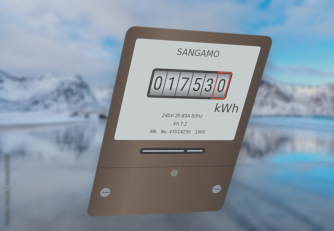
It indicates 1753.0 kWh
